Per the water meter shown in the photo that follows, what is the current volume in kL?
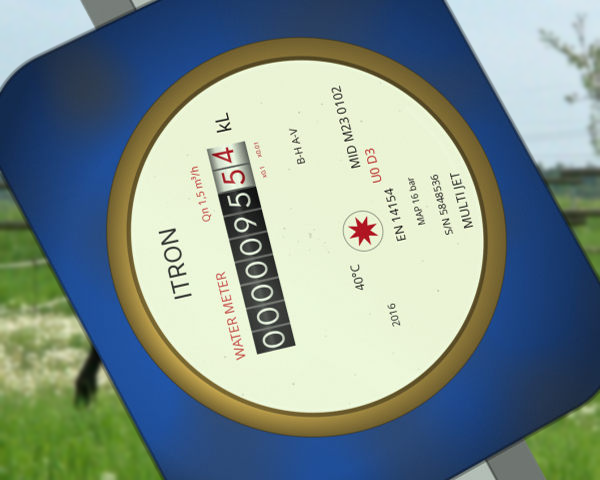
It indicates 95.54 kL
